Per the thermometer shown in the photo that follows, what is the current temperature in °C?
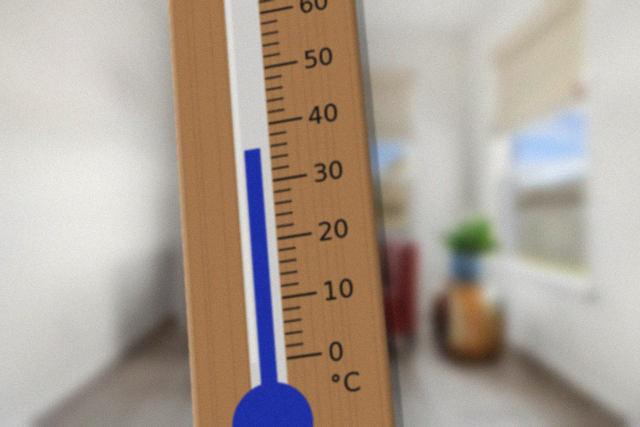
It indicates 36 °C
